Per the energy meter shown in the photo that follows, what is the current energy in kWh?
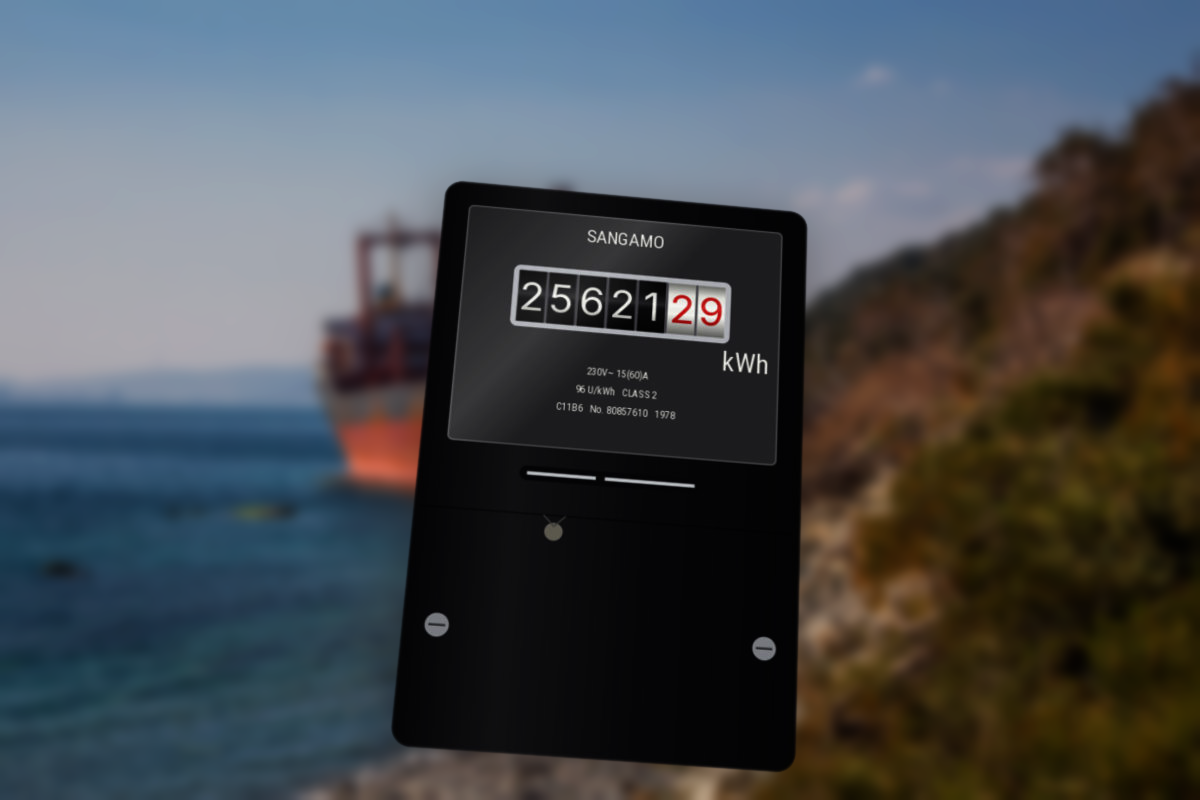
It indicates 25621.29 kWh
